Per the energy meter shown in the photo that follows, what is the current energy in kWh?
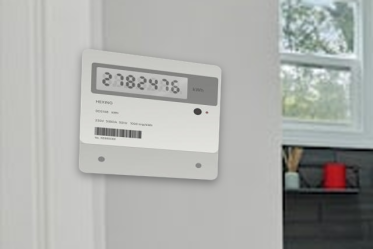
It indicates 2782476 kWh
